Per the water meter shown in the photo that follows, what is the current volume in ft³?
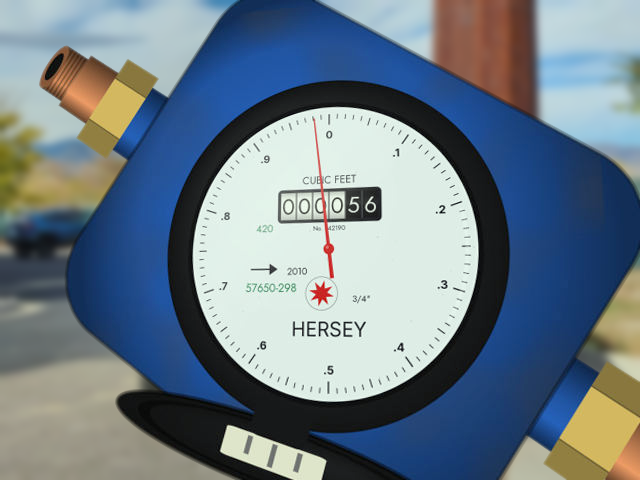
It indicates 55.98 ft³
